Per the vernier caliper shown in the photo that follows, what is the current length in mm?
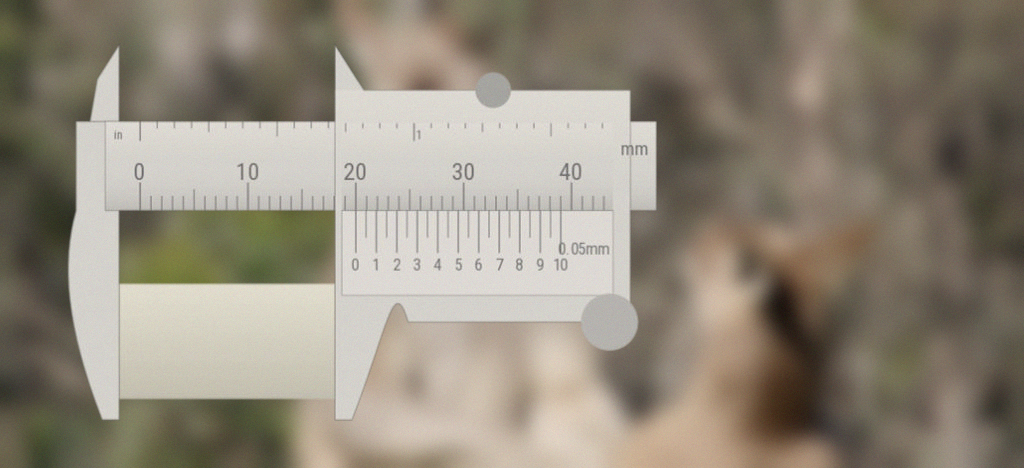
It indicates 20.0 mm
